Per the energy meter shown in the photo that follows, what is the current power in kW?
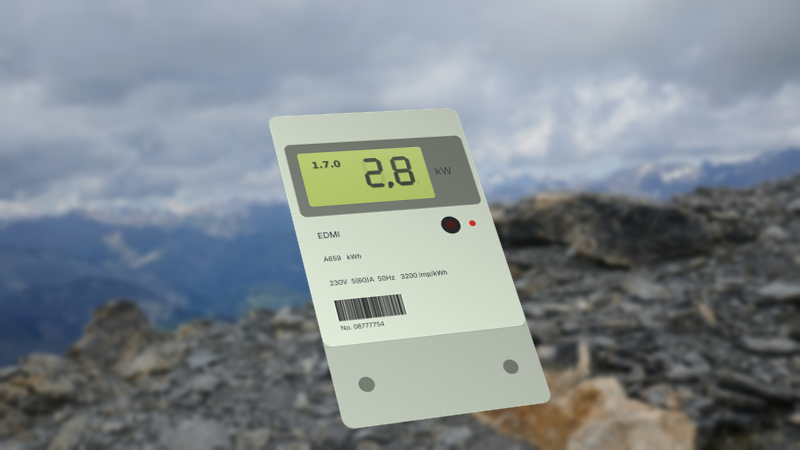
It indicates 2.8 kW
